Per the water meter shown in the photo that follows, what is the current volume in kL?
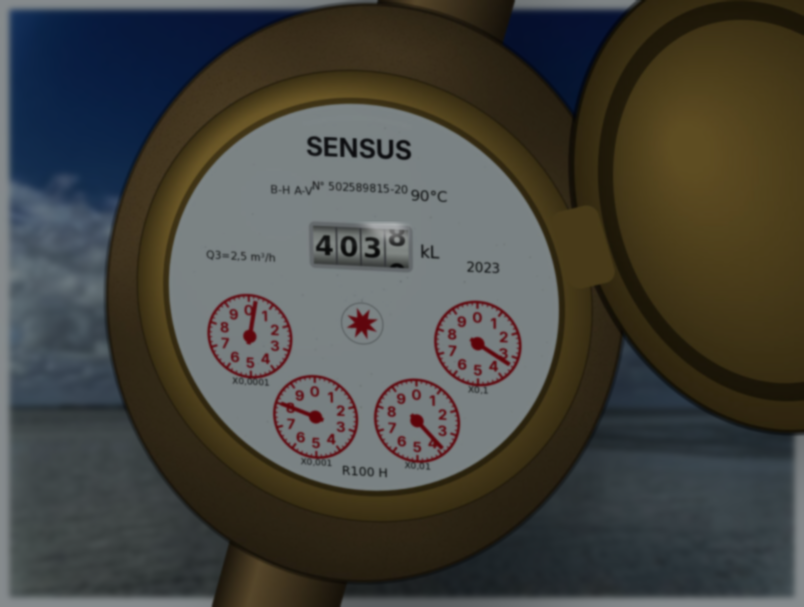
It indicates 4038.3380 kL
